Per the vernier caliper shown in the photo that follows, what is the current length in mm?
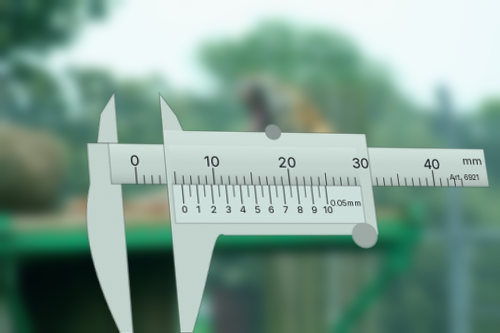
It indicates 5.8 mm
